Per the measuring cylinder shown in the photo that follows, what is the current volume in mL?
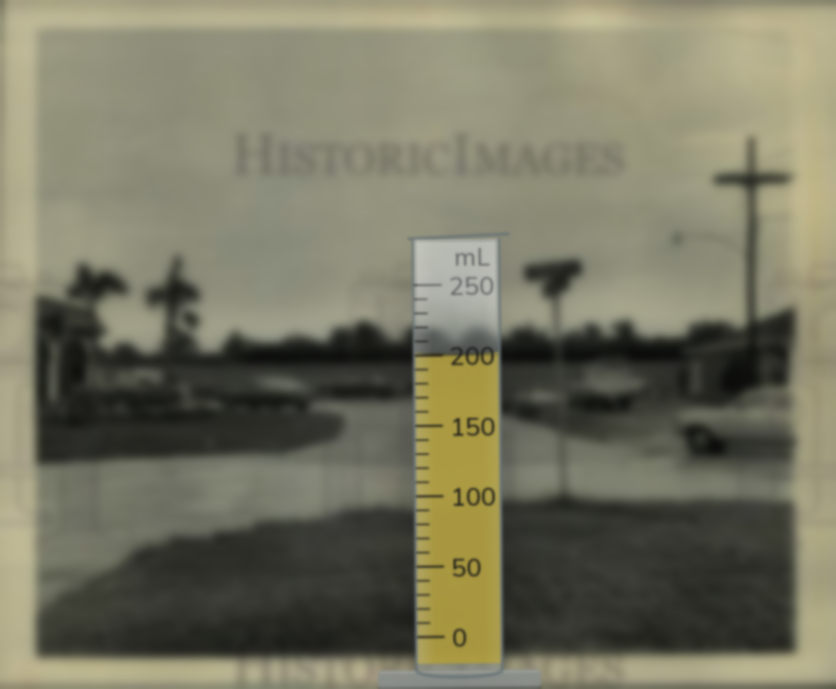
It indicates 200 mL
